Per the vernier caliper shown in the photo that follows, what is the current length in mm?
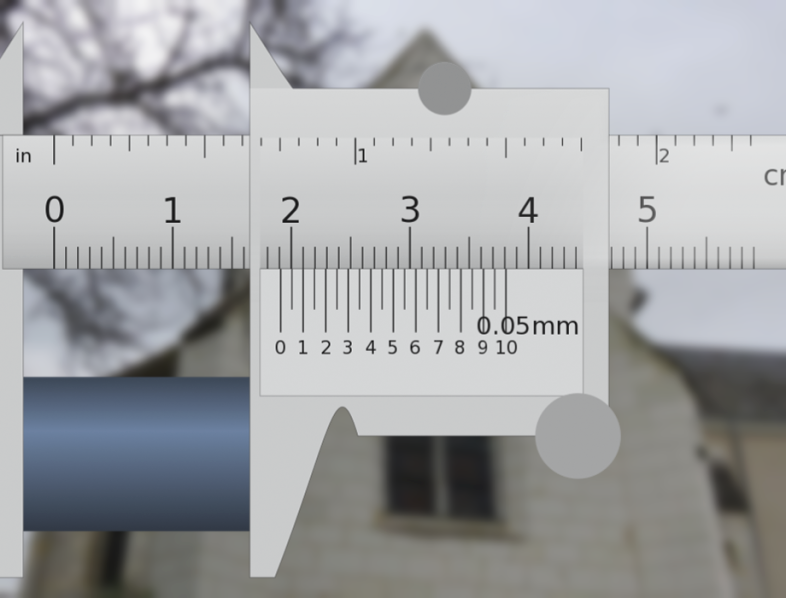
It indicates 19.1 mm
